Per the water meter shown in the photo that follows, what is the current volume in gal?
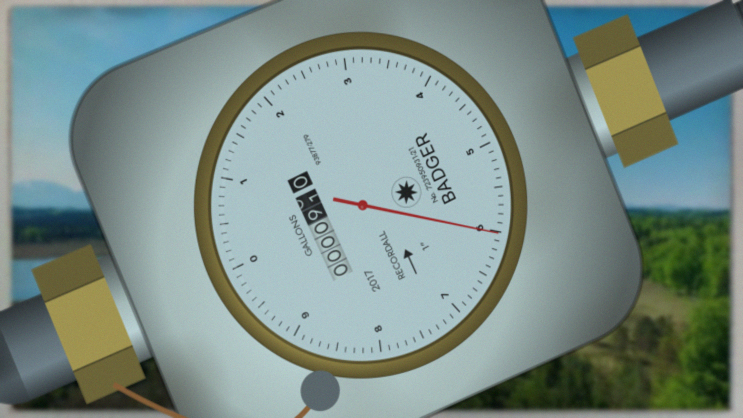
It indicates 906.0 gal
